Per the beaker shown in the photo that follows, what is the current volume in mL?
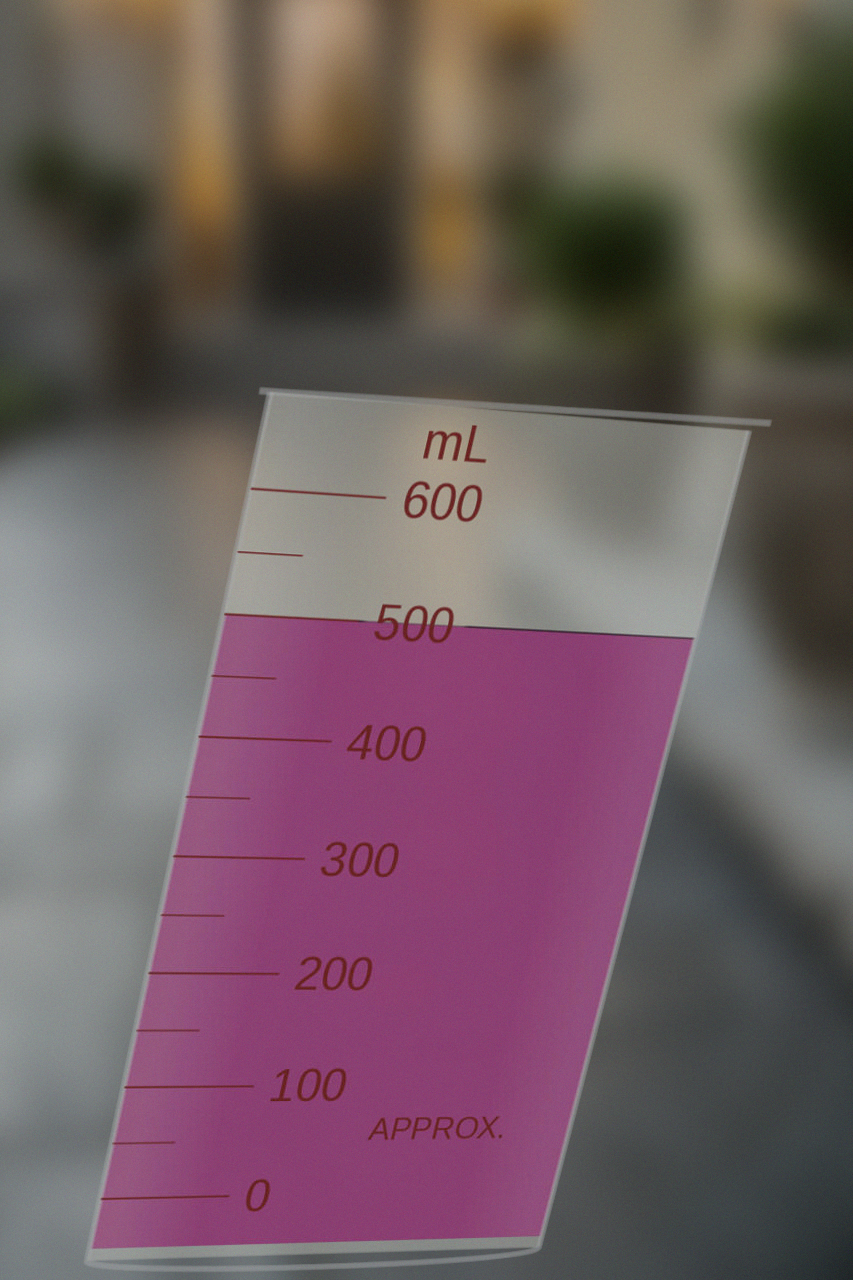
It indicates 500 mL
